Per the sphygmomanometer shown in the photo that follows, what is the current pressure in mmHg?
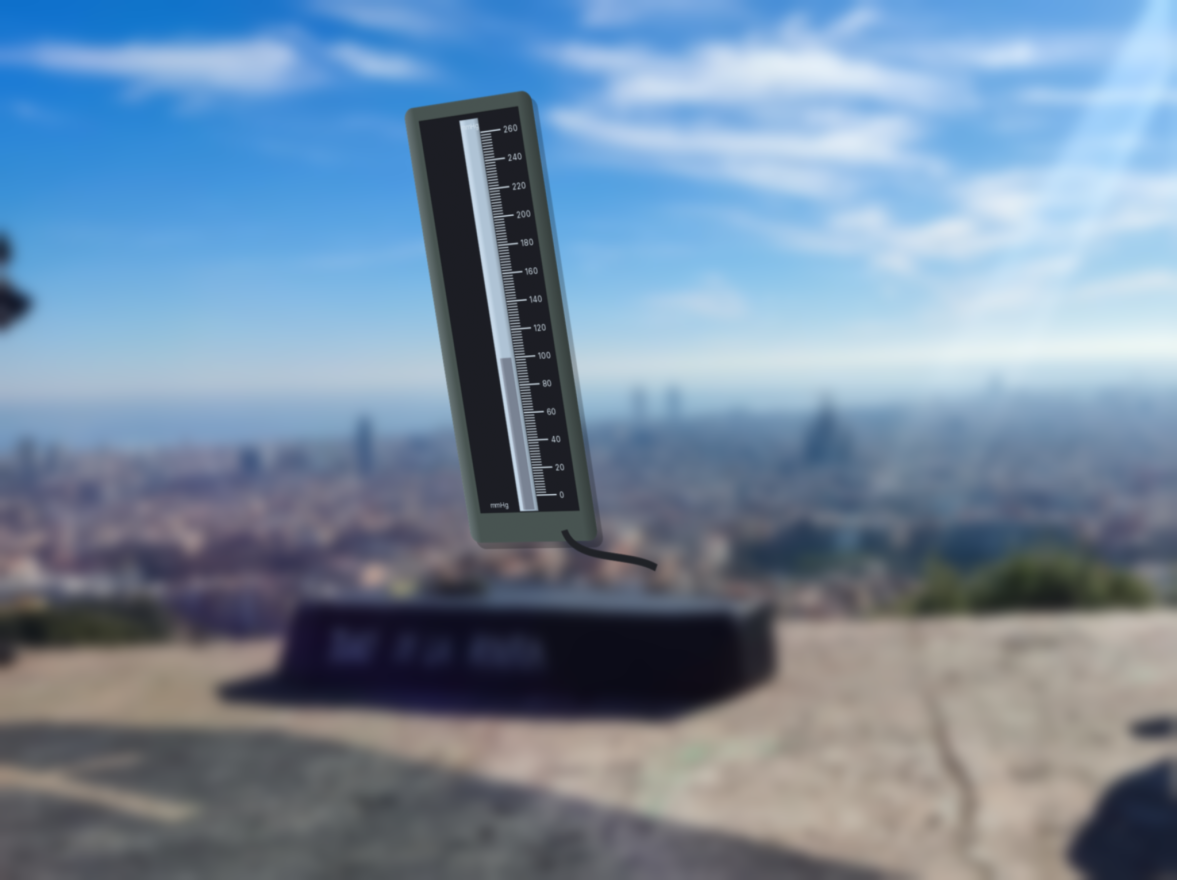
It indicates 100 mmHg
